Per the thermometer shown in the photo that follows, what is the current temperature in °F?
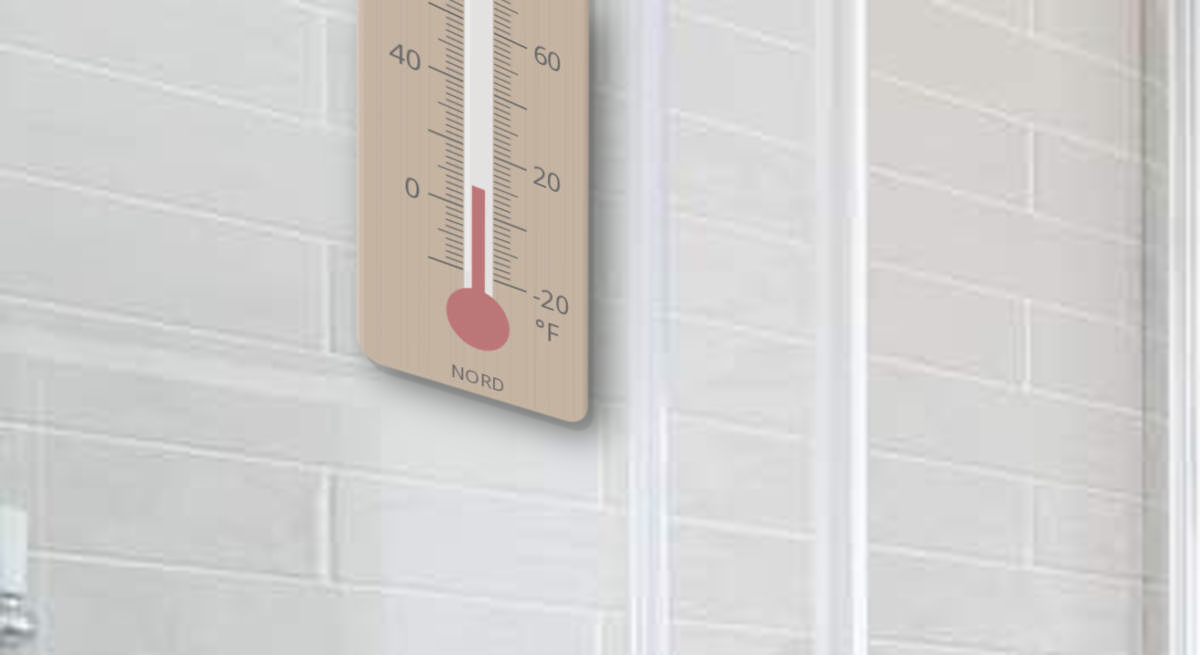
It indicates 8 °F
